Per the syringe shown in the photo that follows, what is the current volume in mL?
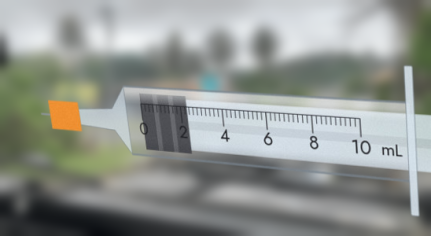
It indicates 0 mL
